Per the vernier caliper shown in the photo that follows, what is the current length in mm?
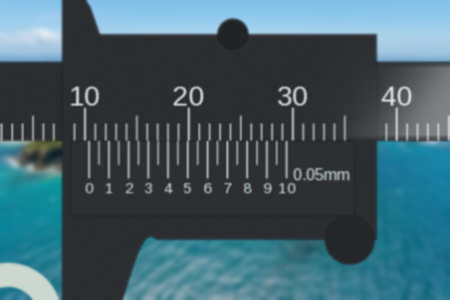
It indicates 10.4 mm
